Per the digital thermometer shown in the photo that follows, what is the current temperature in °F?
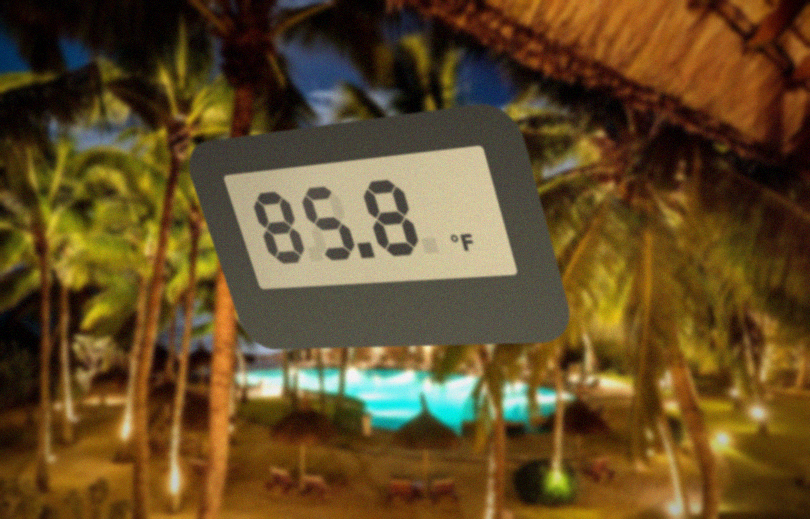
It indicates 85.8 °F
